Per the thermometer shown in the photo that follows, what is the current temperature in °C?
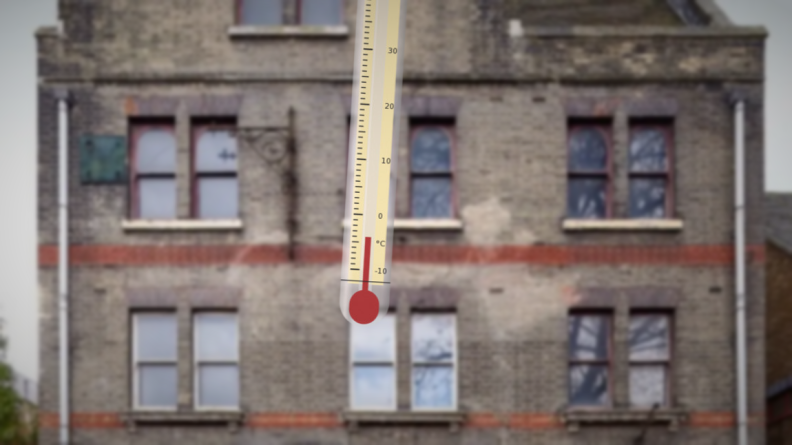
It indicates -4 °C
